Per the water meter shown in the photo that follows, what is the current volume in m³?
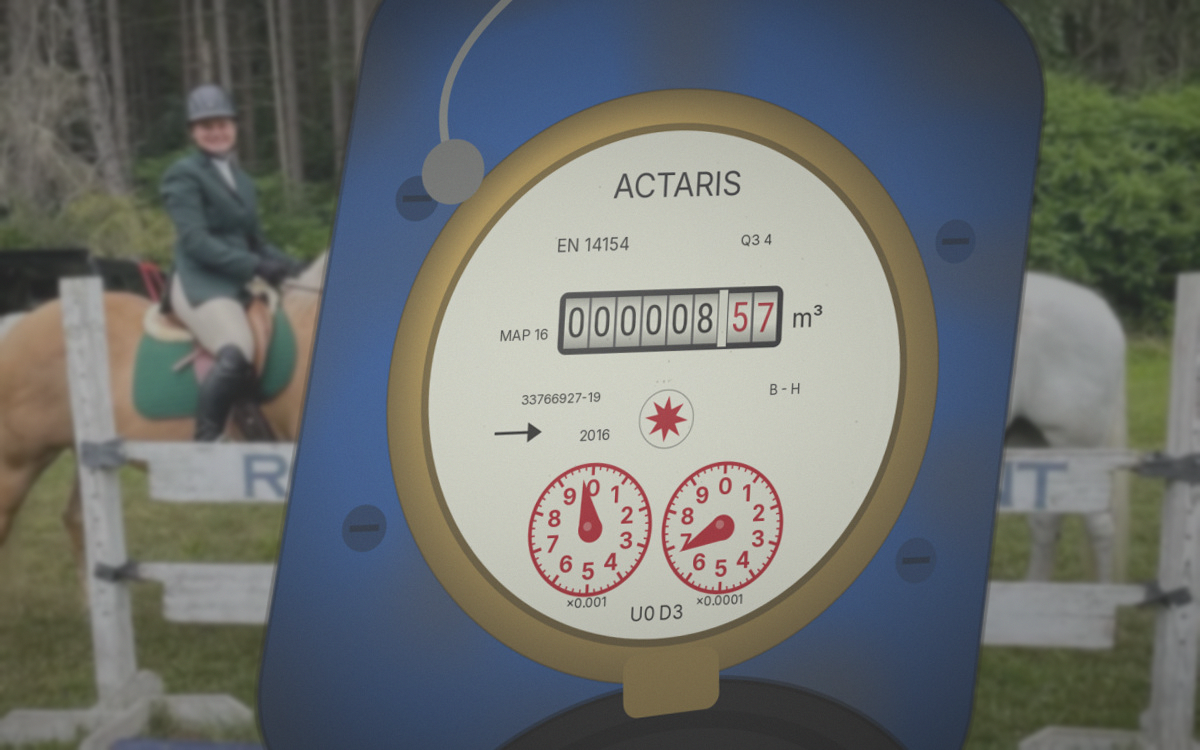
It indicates 8.5696 m³
